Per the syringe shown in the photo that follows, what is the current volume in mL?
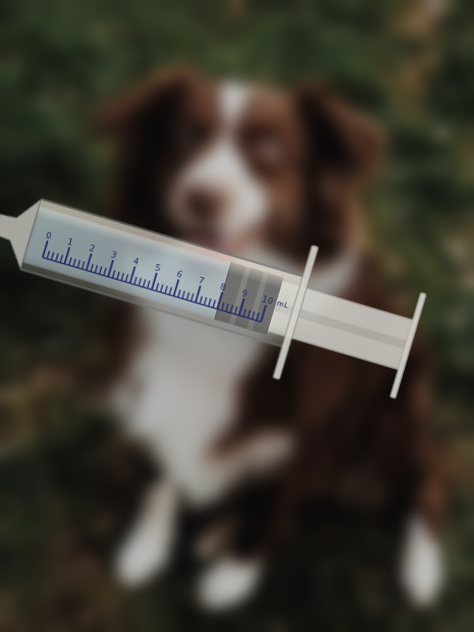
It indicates 8 mL
